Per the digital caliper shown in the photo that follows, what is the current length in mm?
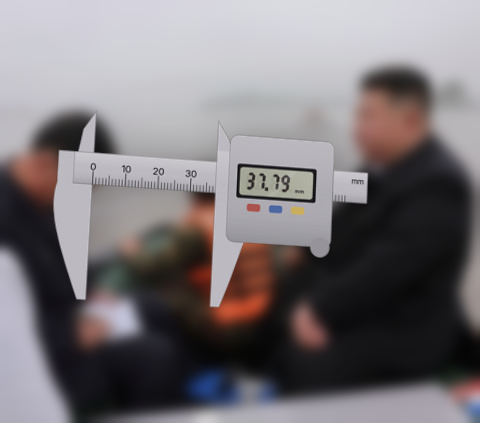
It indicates 37.79 mm
